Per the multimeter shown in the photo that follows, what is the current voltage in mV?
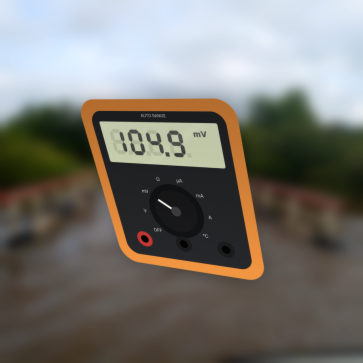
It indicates 104.9 mV
